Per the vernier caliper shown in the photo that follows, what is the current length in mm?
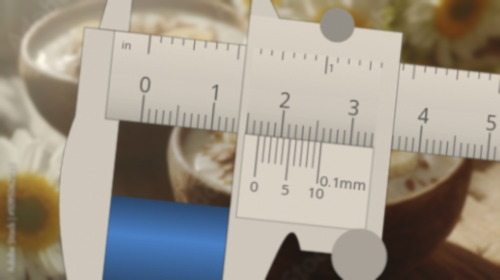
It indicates 16.8 mm
